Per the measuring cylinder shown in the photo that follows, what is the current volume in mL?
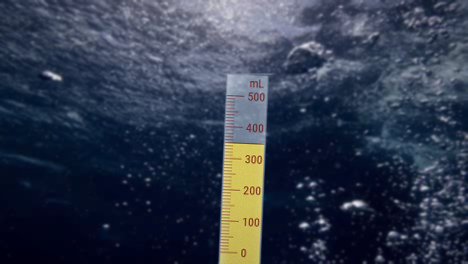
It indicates 350 mL
